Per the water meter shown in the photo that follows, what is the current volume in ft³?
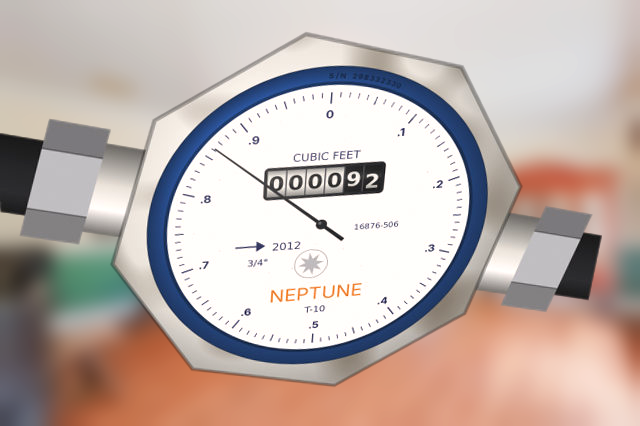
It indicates 91.86 ft³
